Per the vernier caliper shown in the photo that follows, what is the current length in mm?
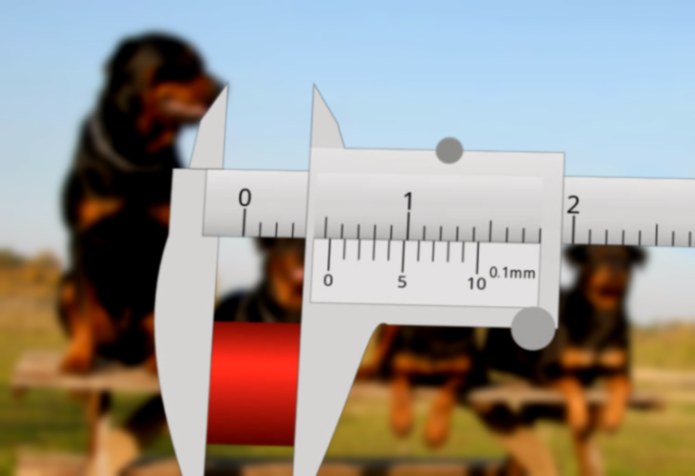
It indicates 5.3 mm
